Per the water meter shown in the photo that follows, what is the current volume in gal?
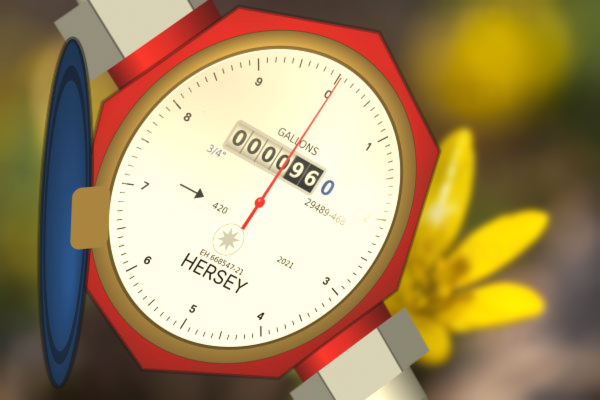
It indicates 960.0 gal
